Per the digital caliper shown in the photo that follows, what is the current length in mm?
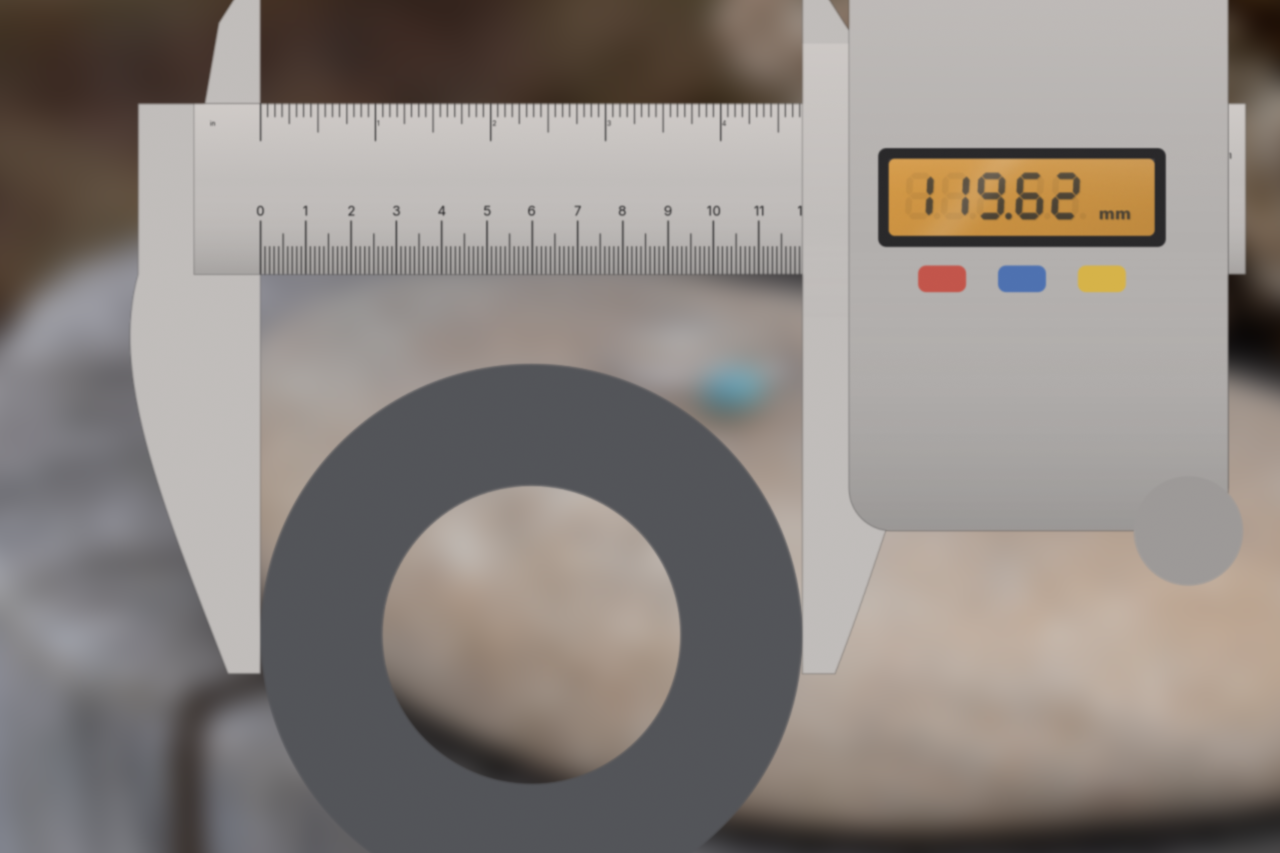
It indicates 119.62 mm
